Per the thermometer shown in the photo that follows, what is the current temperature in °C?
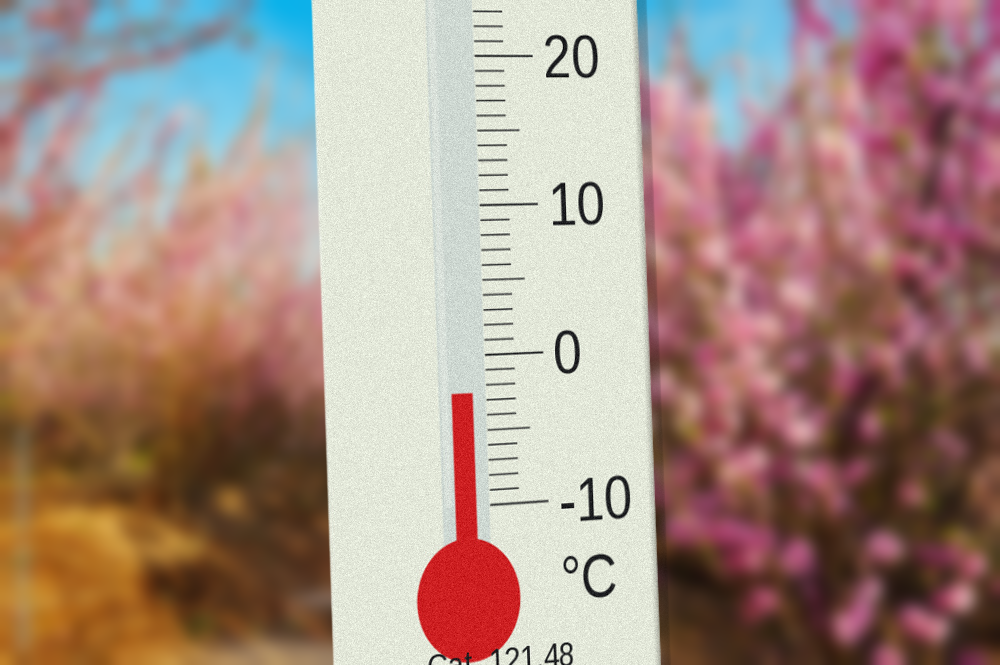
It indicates -2.5 °C
